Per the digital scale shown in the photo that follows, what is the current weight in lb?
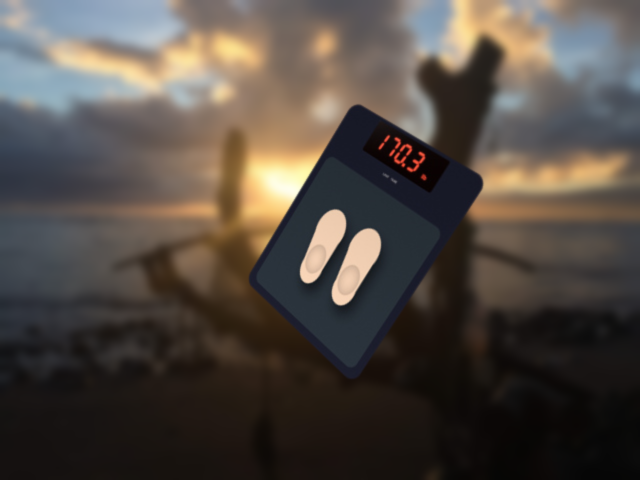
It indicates 170.3 lb
